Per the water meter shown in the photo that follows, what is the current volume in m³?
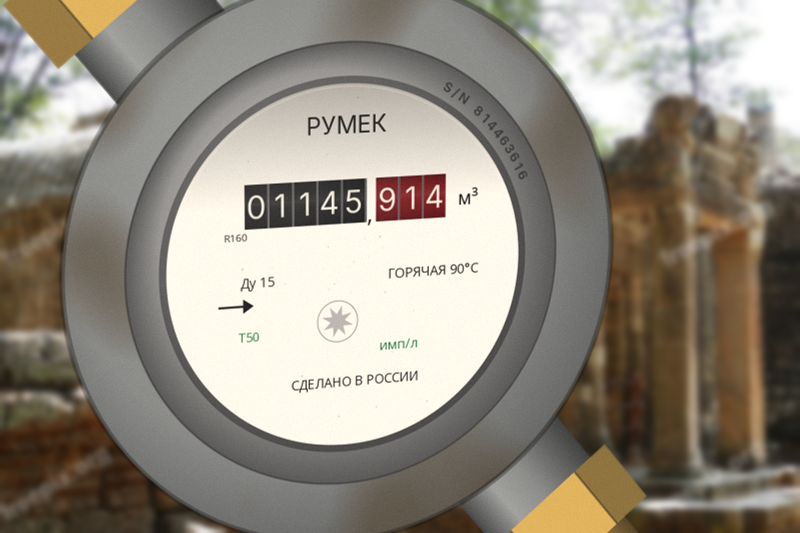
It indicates 1145.914 m³
